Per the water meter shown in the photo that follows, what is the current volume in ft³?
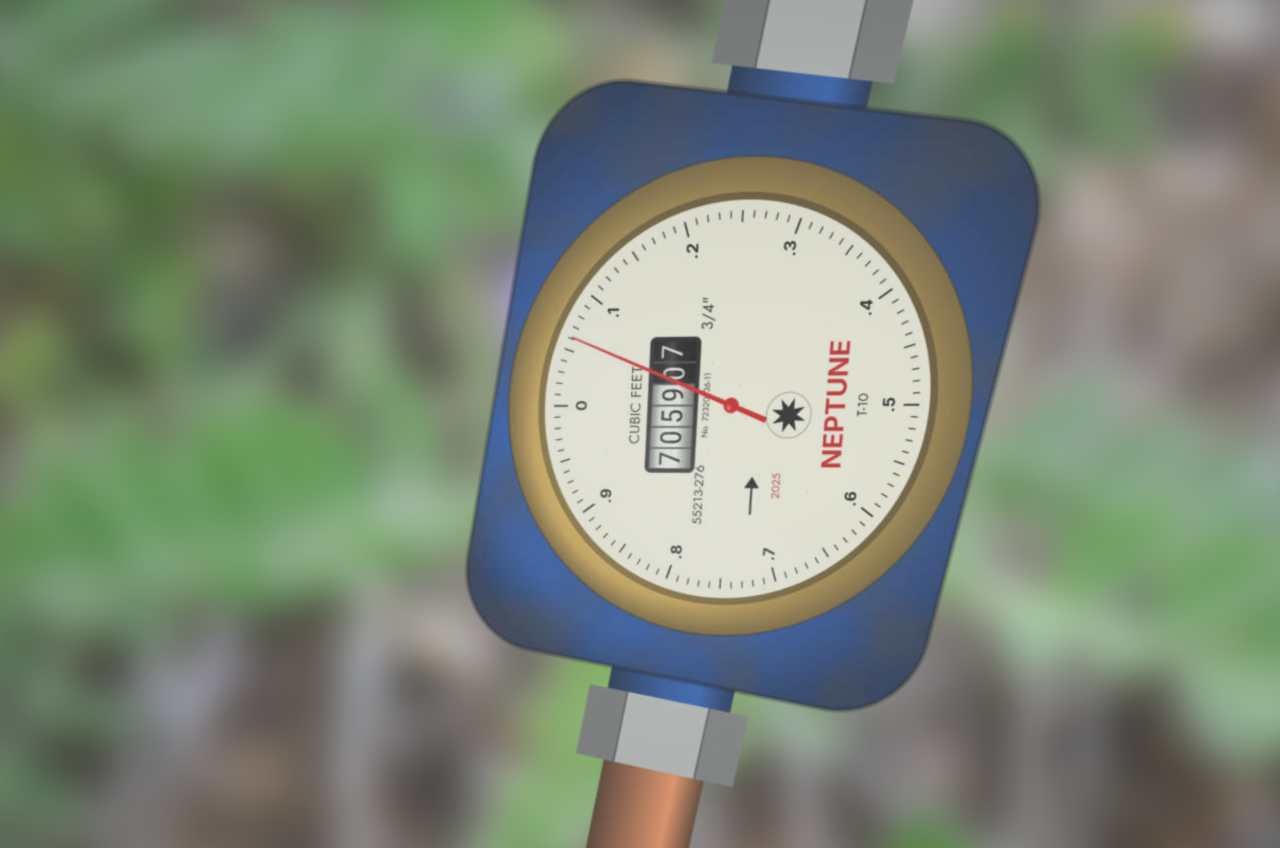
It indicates 705907.06 ft³
